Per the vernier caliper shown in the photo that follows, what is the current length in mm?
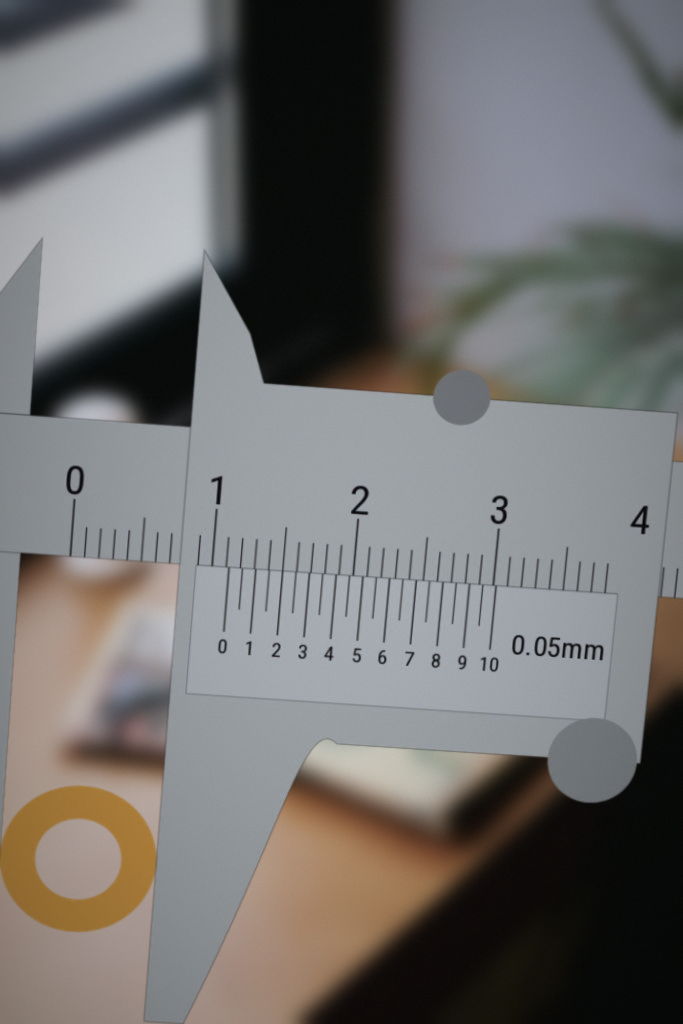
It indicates 11.2 mm
